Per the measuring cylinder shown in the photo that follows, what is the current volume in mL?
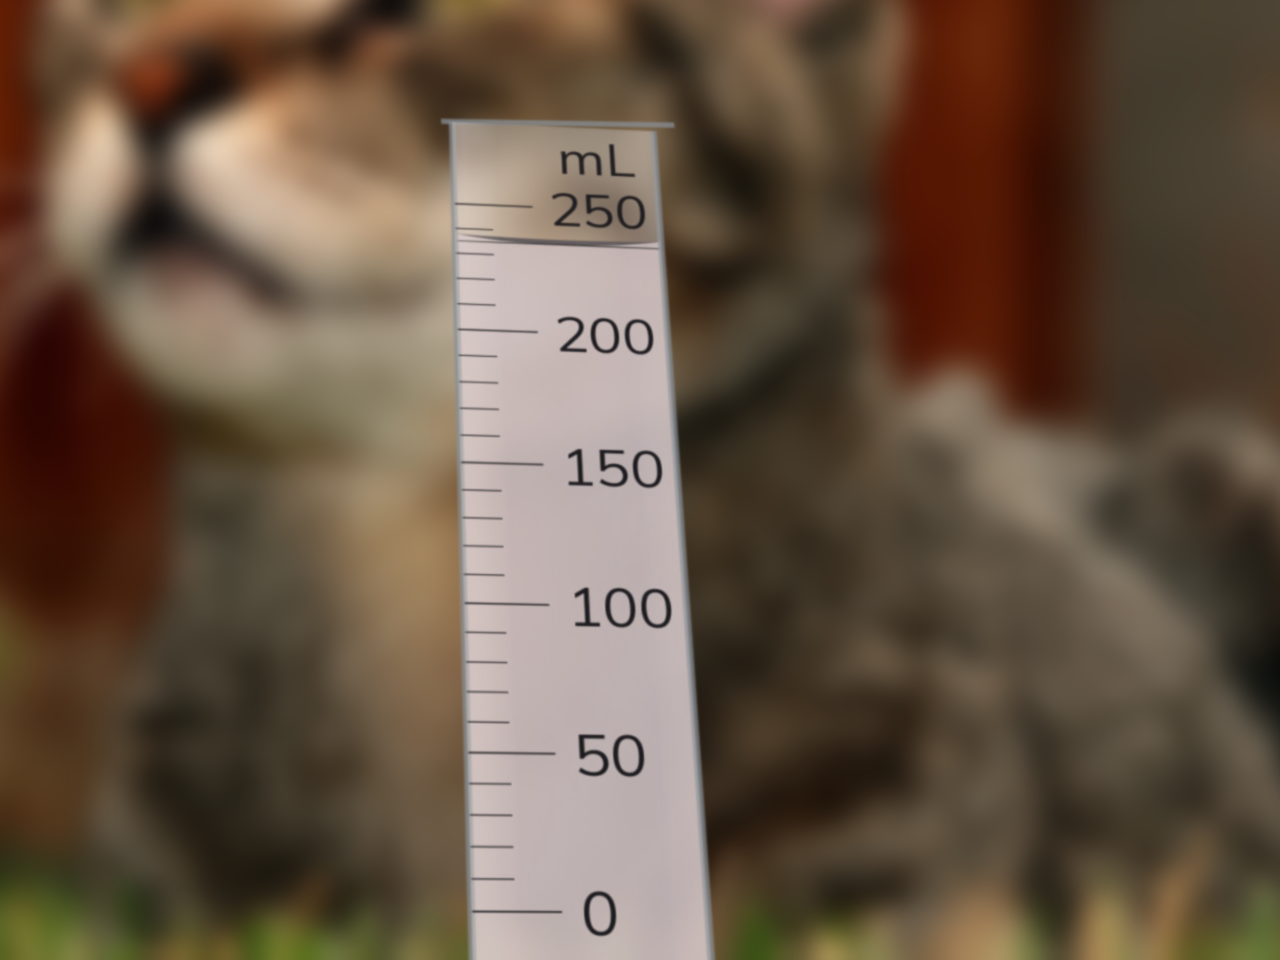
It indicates 235 mL
